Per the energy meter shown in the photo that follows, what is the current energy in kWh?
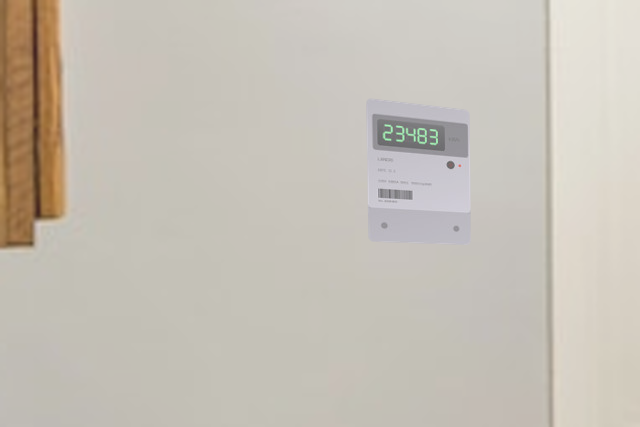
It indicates 23483 kWh
